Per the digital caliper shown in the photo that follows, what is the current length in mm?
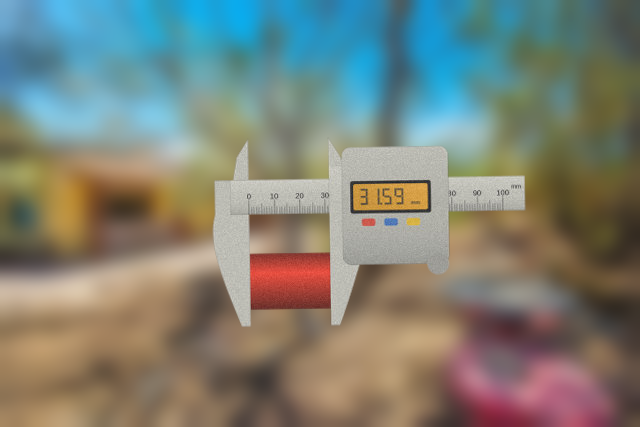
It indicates 31.59 mm
